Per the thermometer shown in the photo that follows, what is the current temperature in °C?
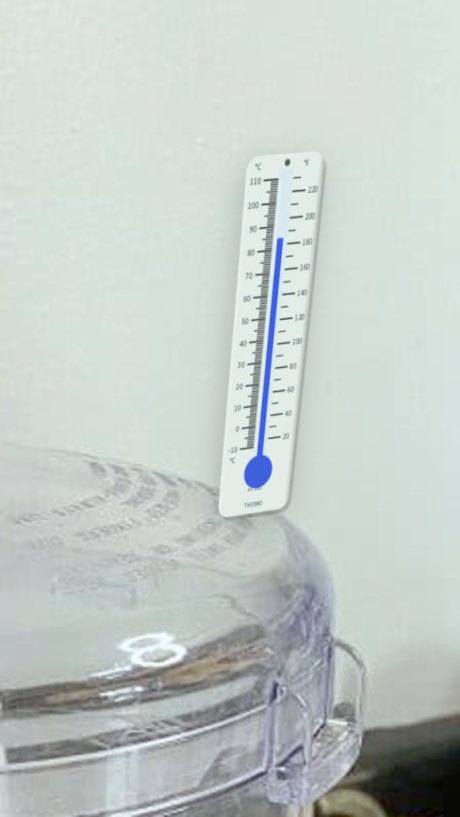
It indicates 85 °C
